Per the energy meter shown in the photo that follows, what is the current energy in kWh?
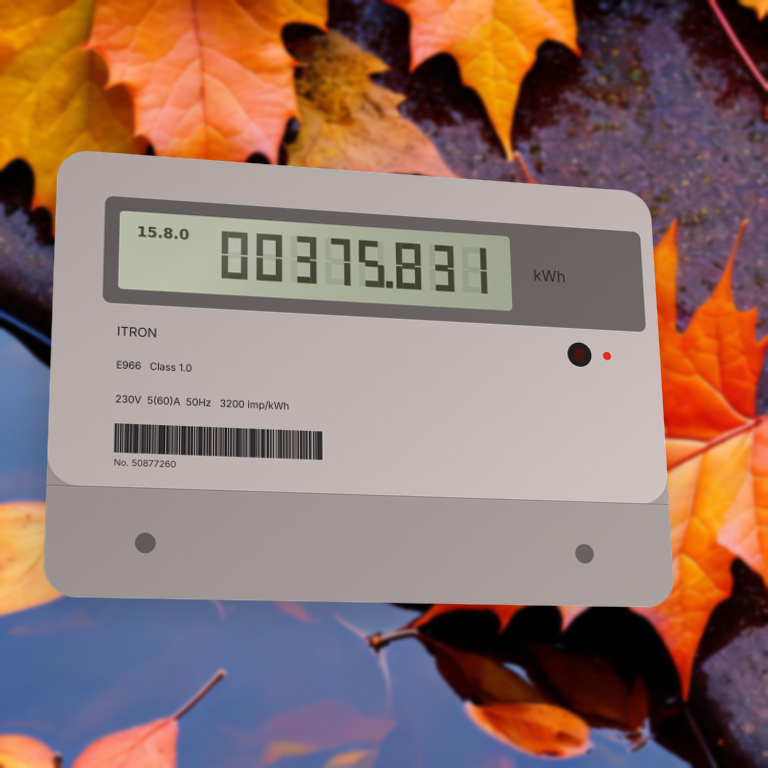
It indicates 375.831 kWh
